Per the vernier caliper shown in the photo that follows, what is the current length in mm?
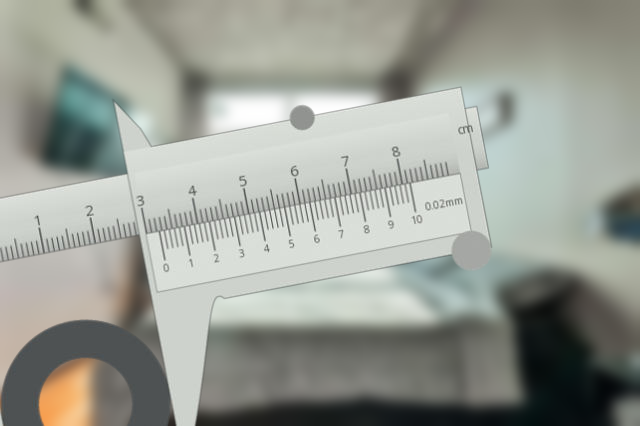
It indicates 32.5 mm
